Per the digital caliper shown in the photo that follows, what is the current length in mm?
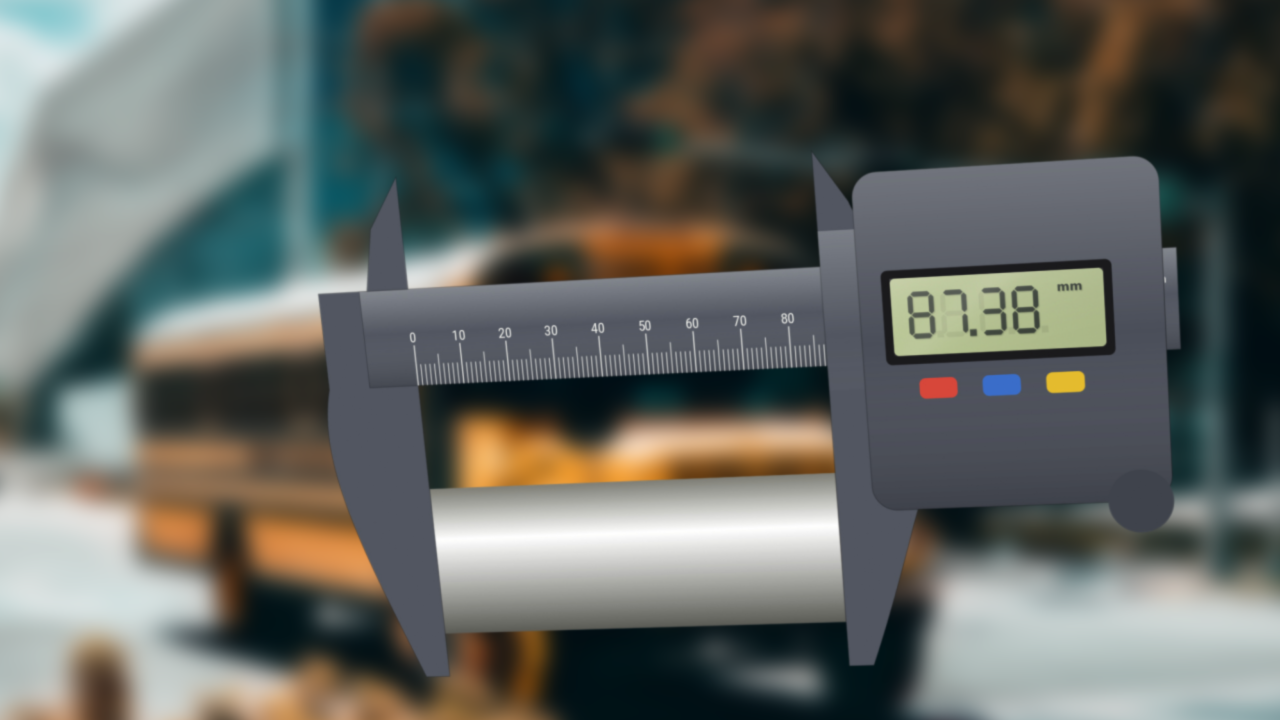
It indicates 87.38 mm
